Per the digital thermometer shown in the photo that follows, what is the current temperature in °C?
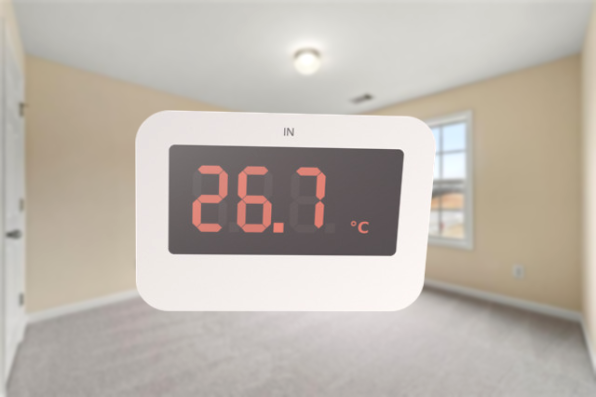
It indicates 26.7 °C
